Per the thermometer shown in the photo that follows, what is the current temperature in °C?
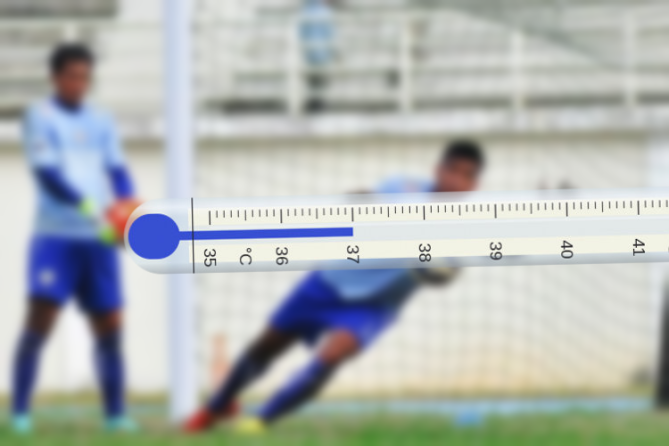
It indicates 37 °C
